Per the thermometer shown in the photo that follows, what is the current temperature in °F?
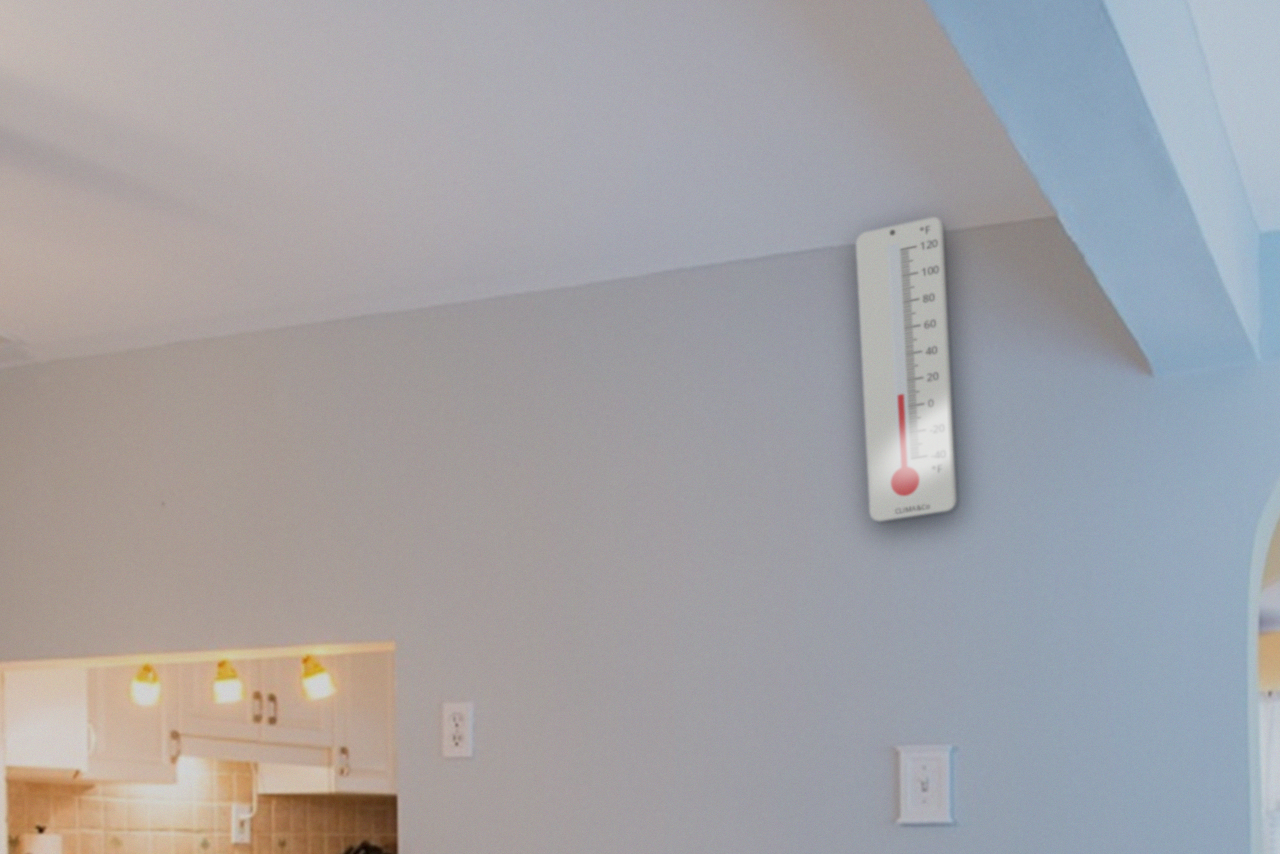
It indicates 10 °F
